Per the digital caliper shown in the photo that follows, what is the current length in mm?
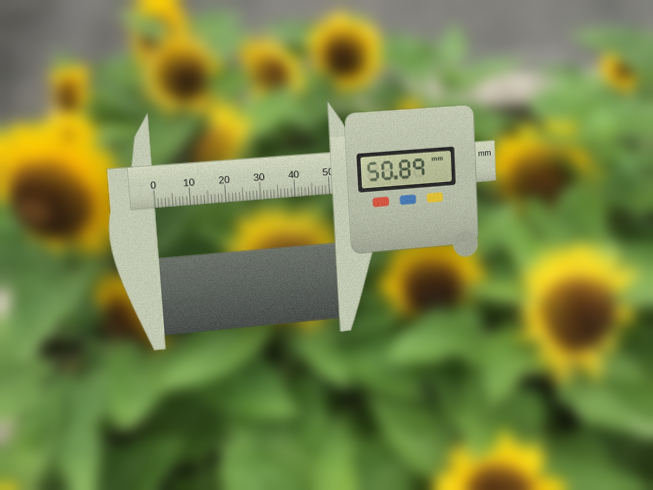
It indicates 50.89 mm
